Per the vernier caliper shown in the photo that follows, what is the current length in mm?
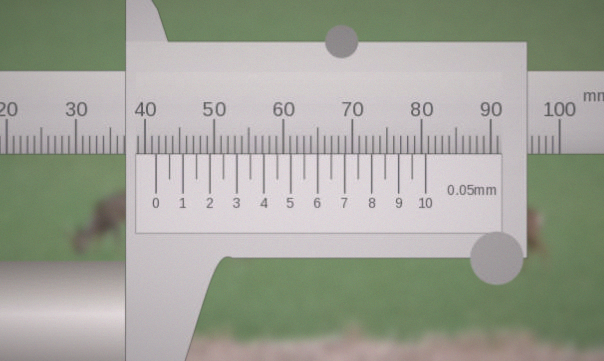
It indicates 41.6 mm
